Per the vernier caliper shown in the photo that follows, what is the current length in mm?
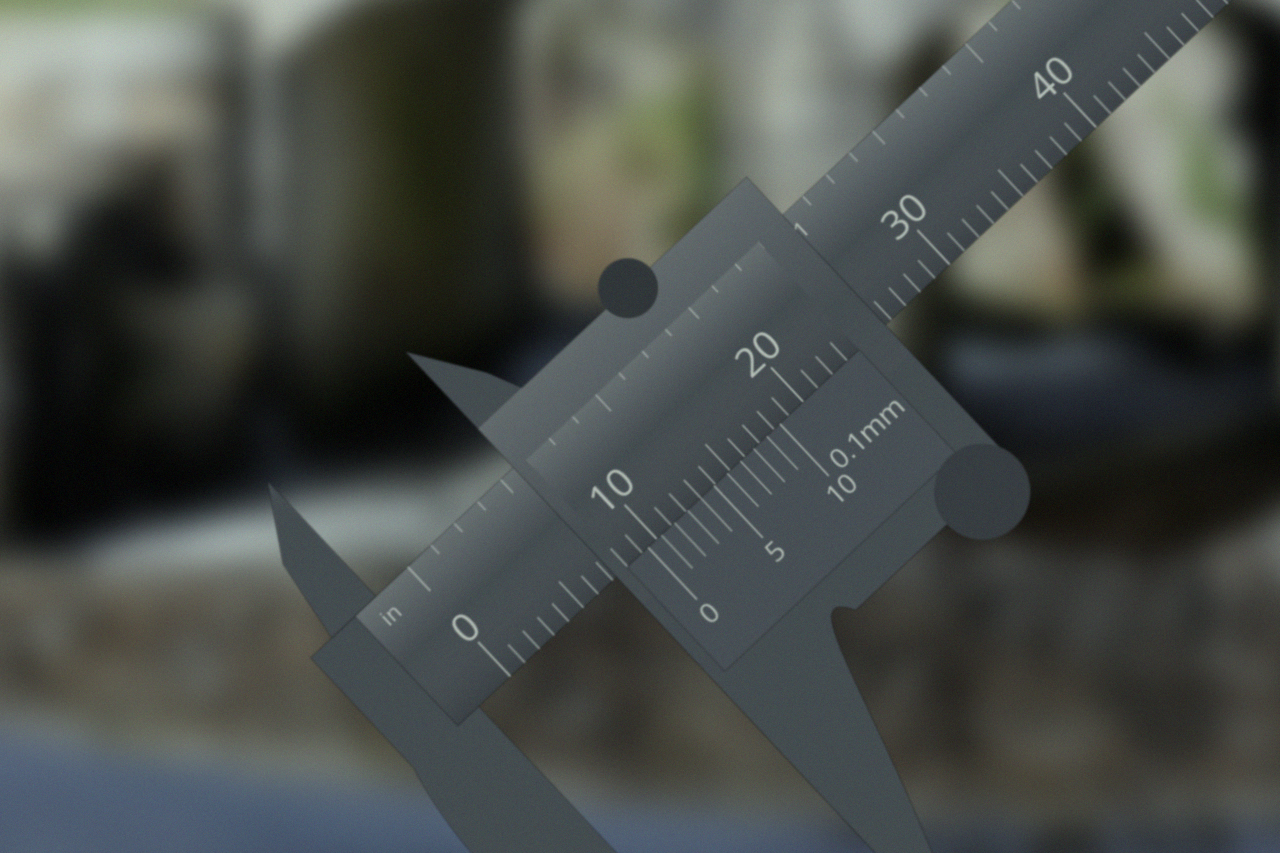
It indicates 9.4 mm
